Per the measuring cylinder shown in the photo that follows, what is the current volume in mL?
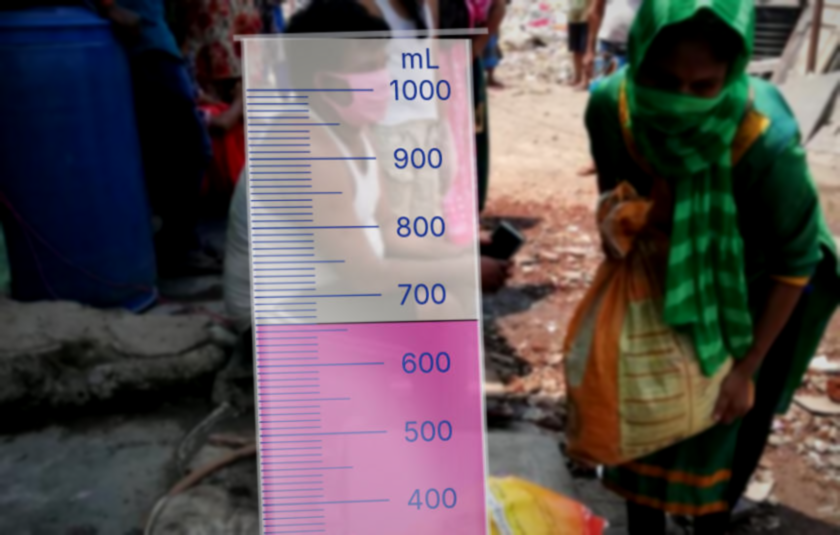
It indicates 660 mL
